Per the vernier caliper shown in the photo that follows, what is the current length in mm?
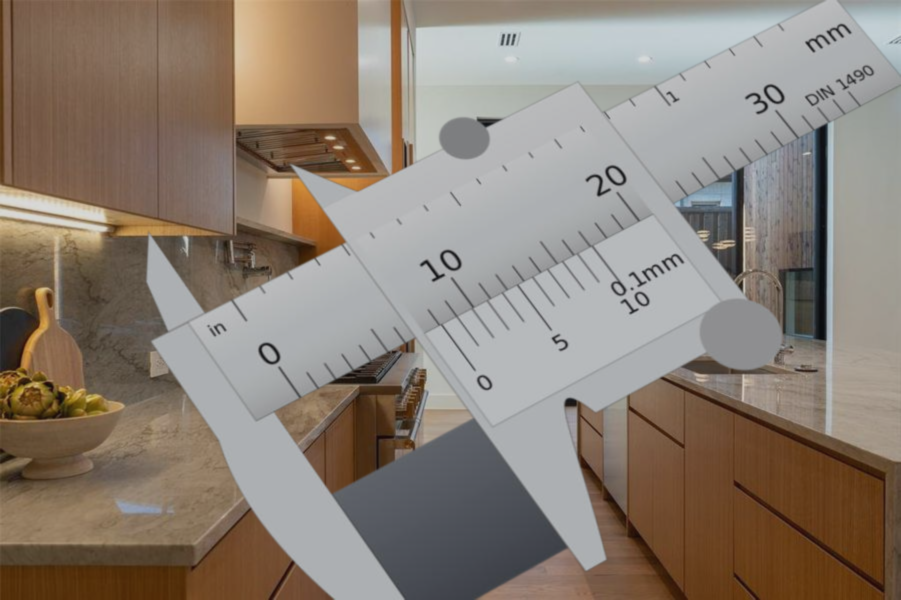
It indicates 8.1 mm
